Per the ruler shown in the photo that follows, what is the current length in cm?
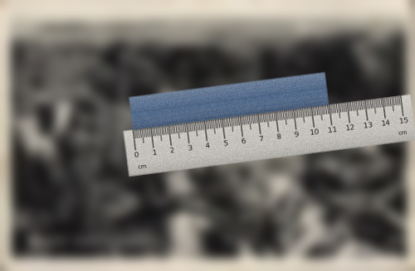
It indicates 11 cm
